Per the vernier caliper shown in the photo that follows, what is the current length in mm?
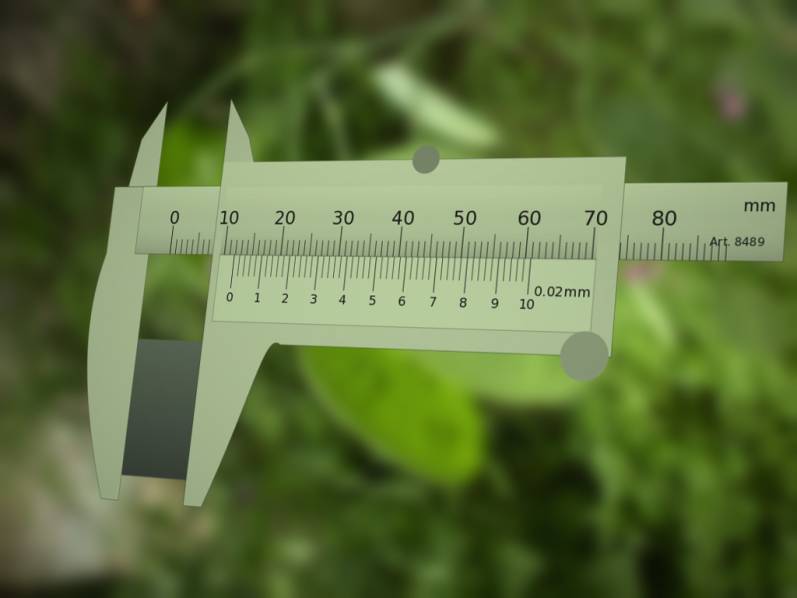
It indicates 11.8 mm
